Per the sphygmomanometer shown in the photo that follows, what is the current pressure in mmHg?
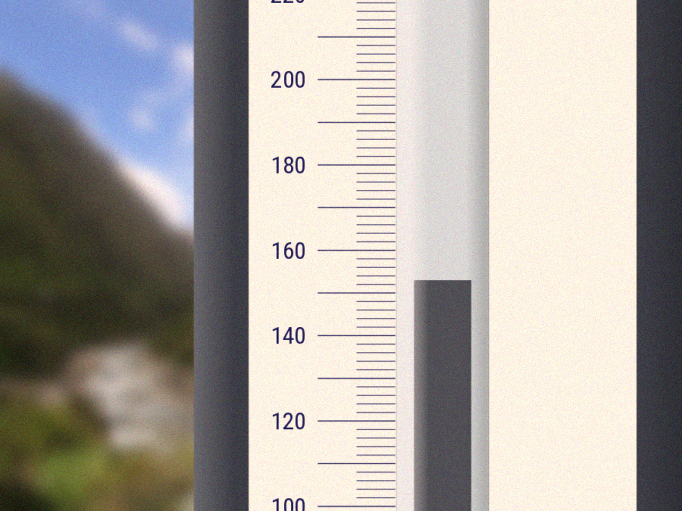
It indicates 153 mmHg
